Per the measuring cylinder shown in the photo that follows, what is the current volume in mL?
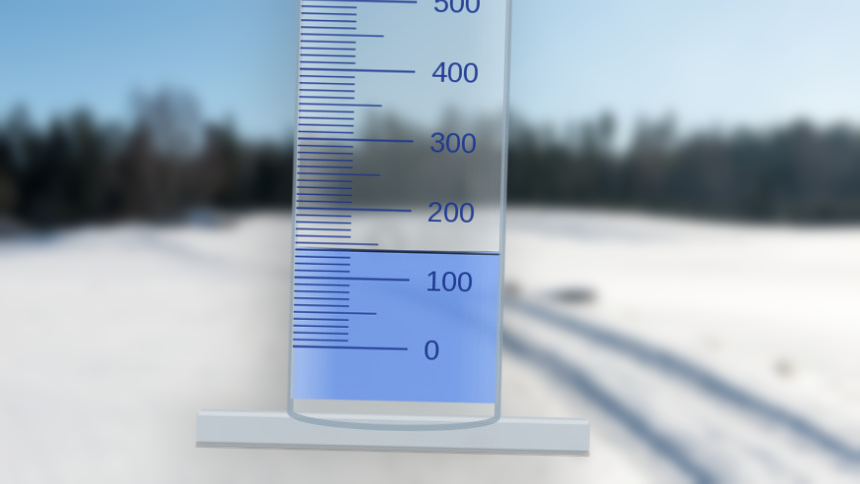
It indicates 140 mL
